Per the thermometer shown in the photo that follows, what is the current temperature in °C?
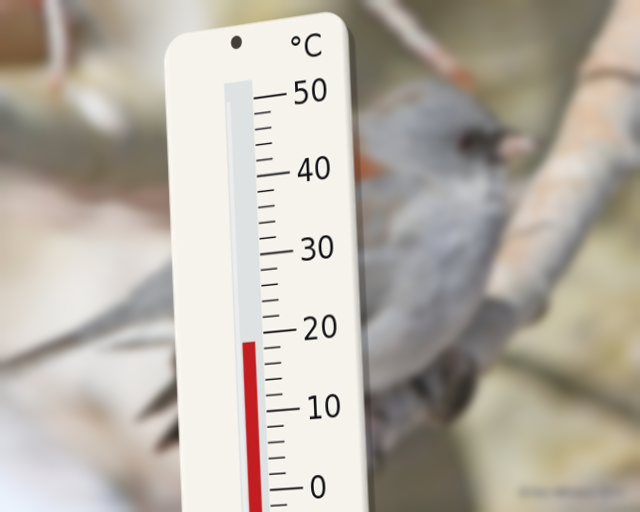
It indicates 19 °C
